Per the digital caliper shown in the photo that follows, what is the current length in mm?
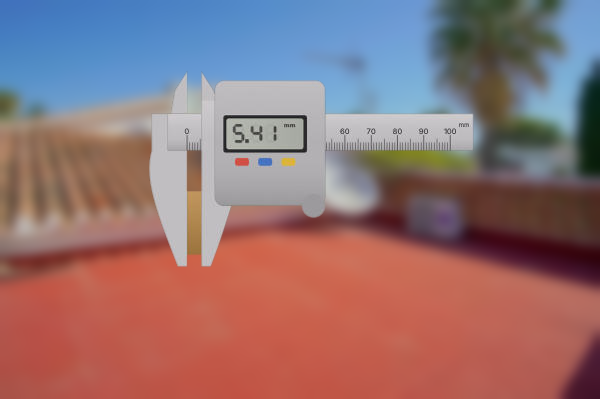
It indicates 5.41 mm
